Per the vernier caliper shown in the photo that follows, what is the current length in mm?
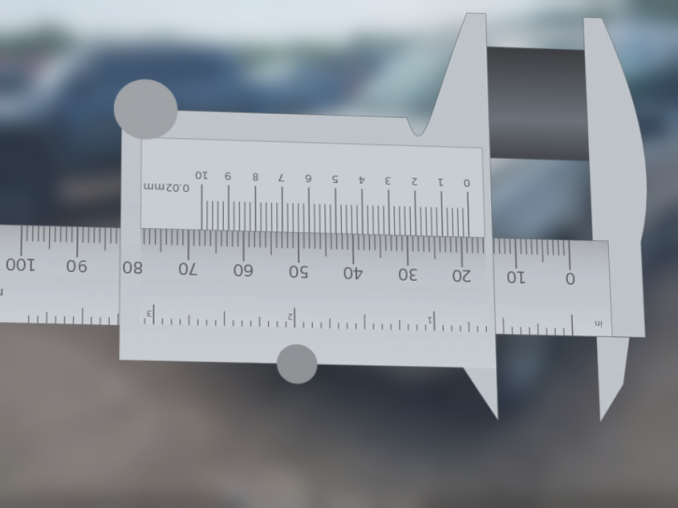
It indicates 18.6 mm
